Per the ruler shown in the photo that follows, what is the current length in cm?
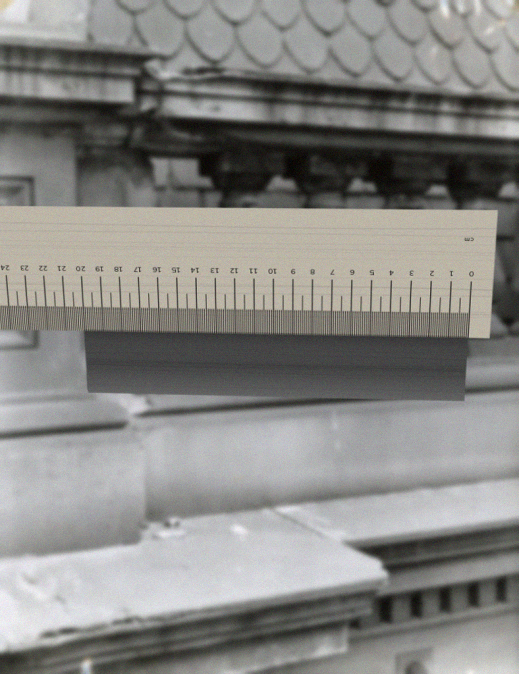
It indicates 20 cm
